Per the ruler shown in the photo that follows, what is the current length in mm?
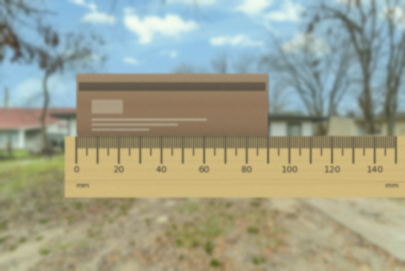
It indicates 90 mm
